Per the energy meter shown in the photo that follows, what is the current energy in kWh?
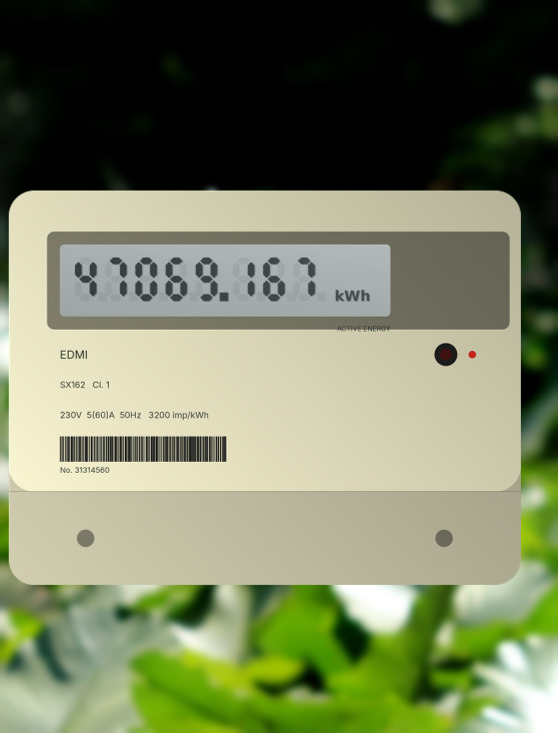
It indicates 47069.167 kWh
